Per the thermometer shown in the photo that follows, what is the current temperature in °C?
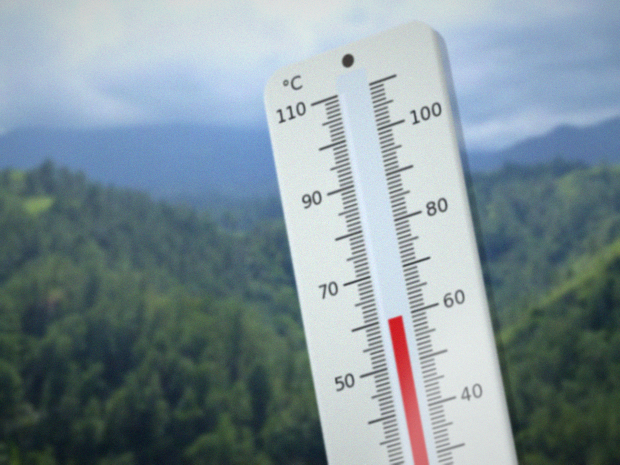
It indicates 60 °C
